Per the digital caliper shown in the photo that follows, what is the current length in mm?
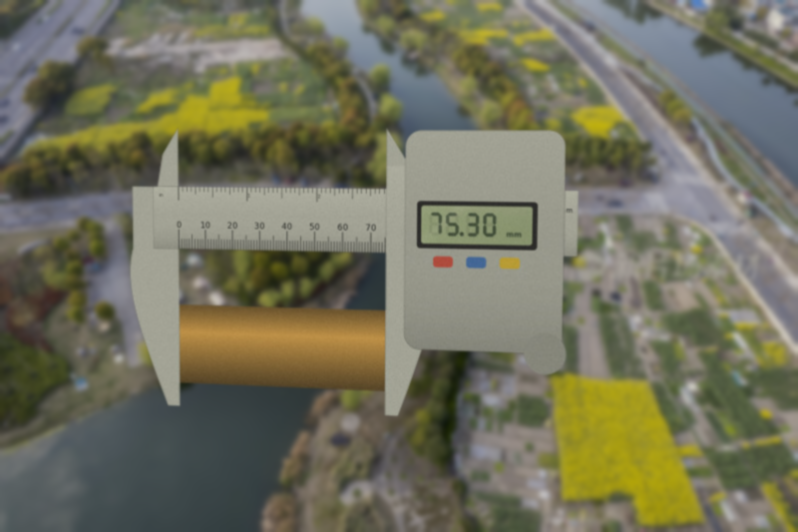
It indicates 75.30 mm
